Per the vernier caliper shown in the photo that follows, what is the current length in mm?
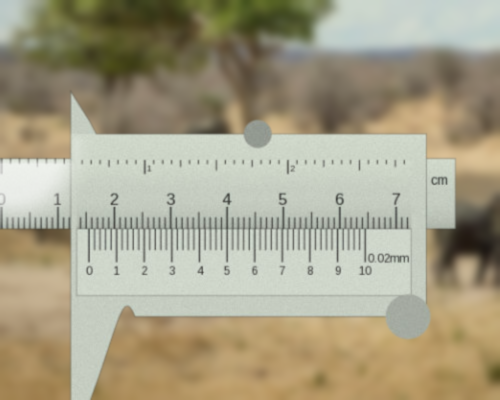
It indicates 15.5 mm
